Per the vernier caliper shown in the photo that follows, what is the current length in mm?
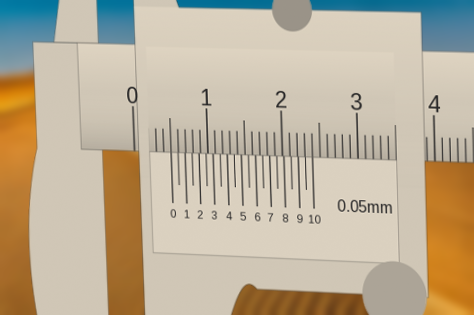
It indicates 5.0 mm
